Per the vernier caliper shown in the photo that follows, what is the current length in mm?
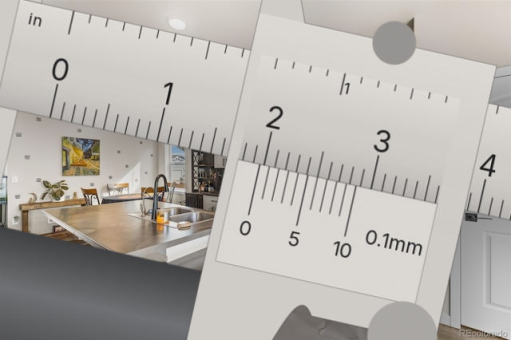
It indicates 19.6 mm
